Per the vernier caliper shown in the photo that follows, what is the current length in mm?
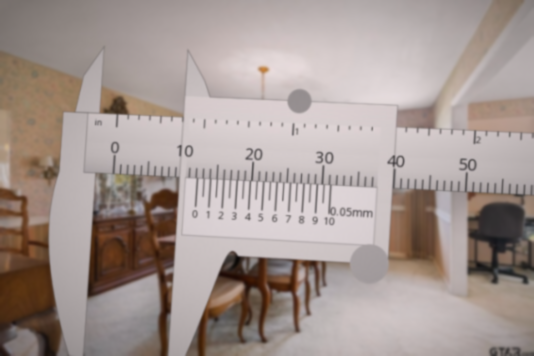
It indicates 12.2 mm
